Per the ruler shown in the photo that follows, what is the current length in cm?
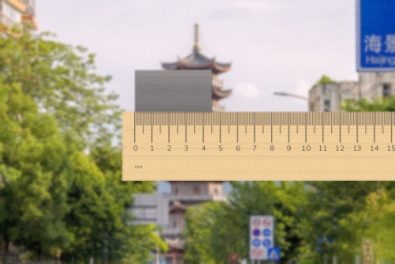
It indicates 4.5 cm
